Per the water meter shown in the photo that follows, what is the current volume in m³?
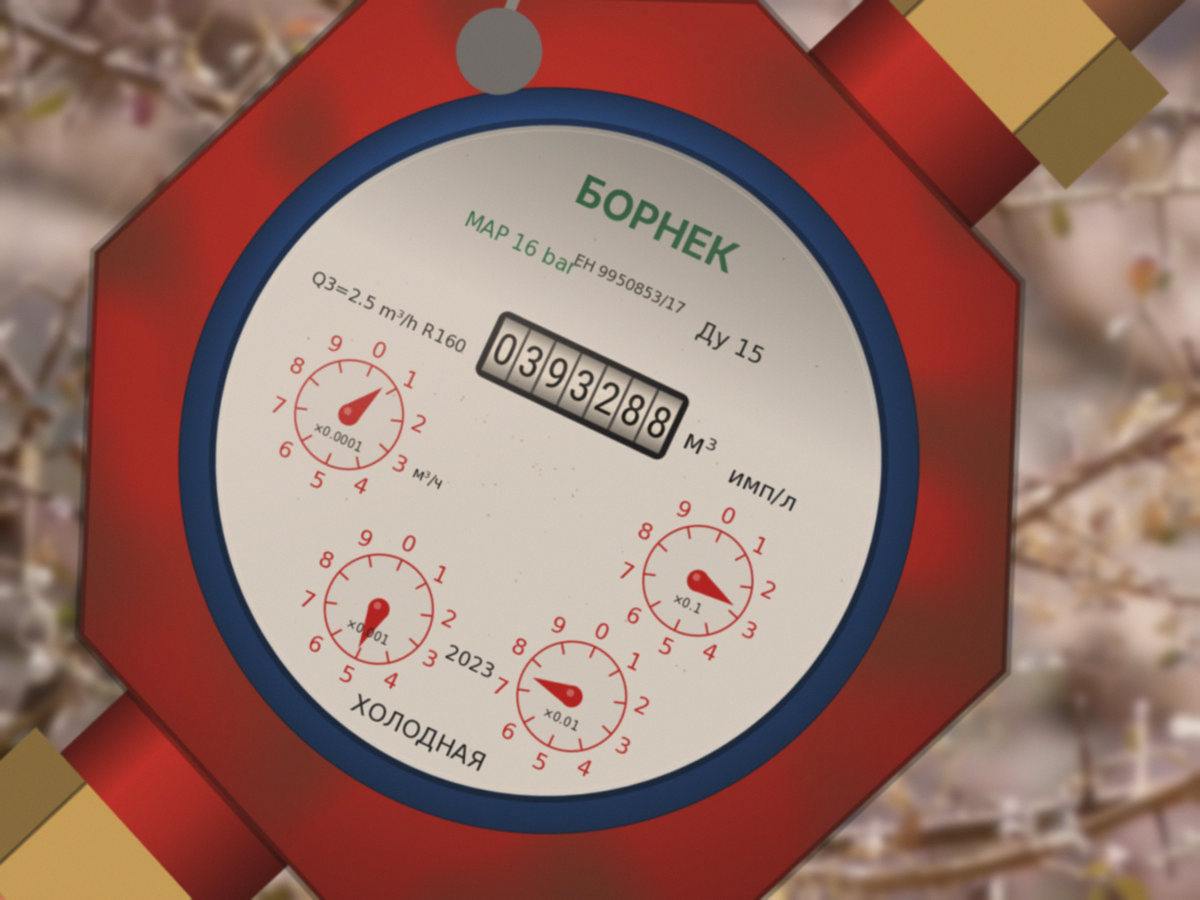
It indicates 393288.2750 m³
